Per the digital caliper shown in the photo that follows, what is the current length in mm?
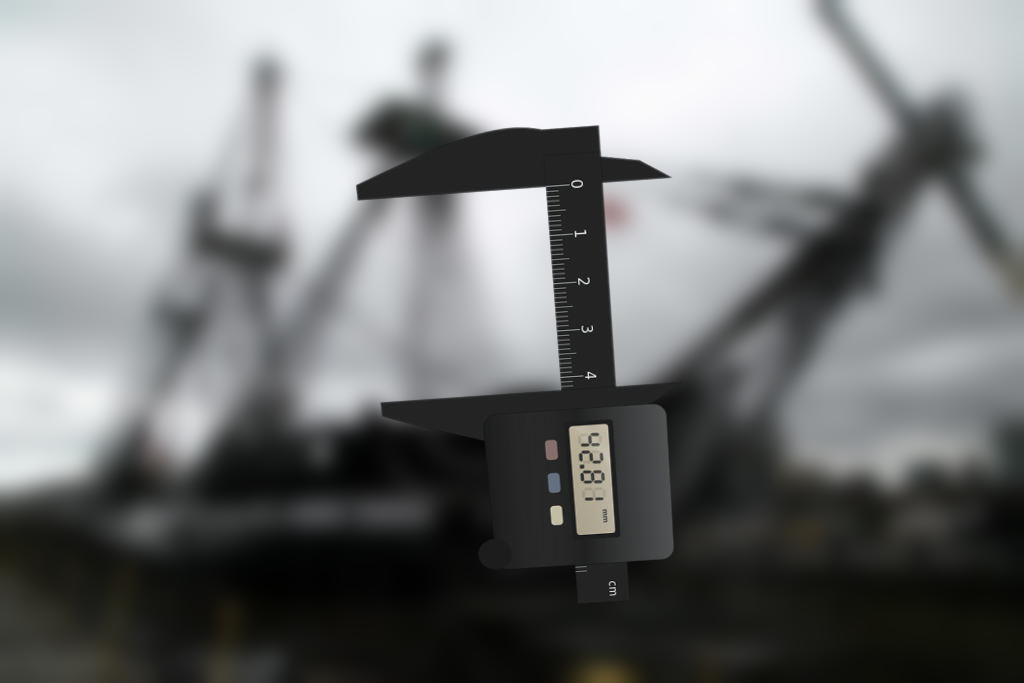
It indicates 42.81 mm
